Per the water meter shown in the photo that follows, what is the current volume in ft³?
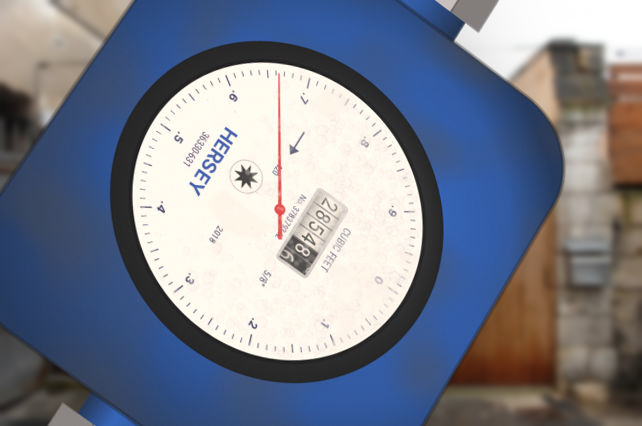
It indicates 285485.66 ft³
